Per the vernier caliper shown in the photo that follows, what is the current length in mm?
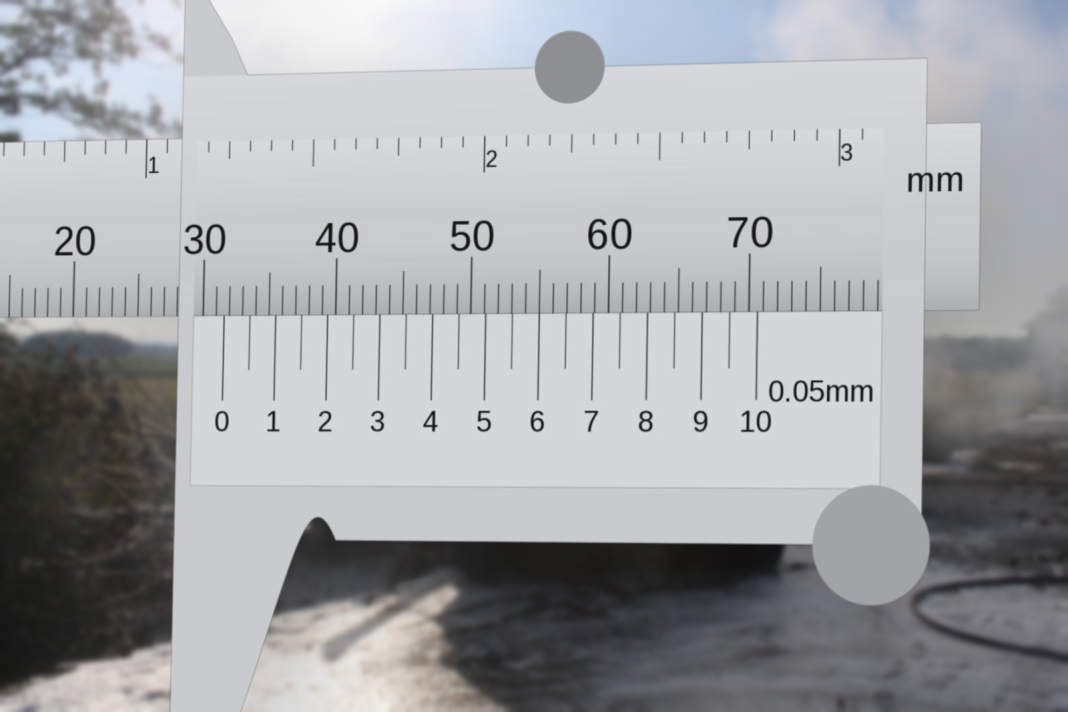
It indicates 31.6 mm
